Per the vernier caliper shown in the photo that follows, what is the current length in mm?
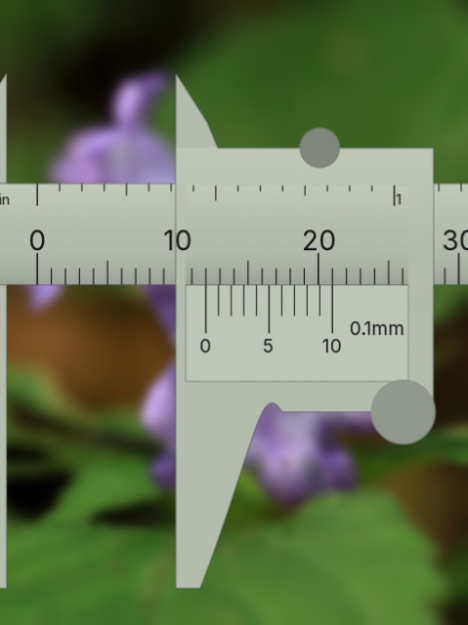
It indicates 12.0 mm
